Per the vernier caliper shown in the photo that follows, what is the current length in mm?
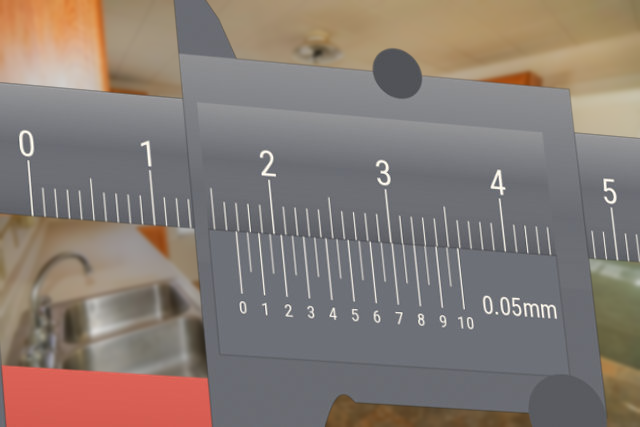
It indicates 16.8 mm
